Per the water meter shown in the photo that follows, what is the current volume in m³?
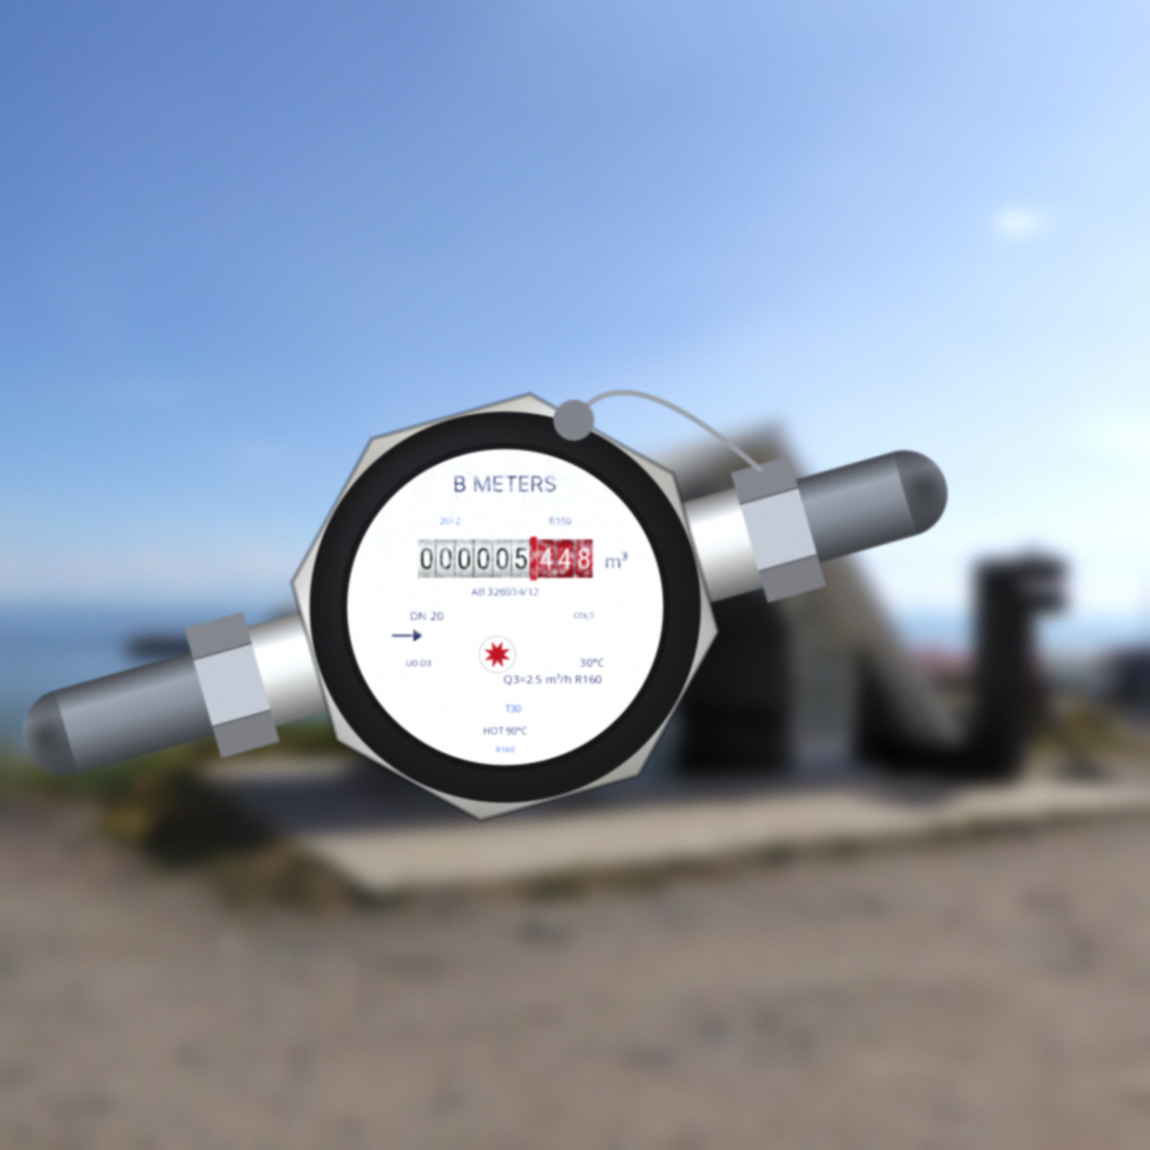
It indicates 5.448 m³
